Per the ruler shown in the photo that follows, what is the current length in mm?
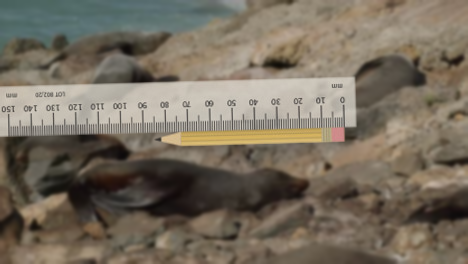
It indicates 85 mm
